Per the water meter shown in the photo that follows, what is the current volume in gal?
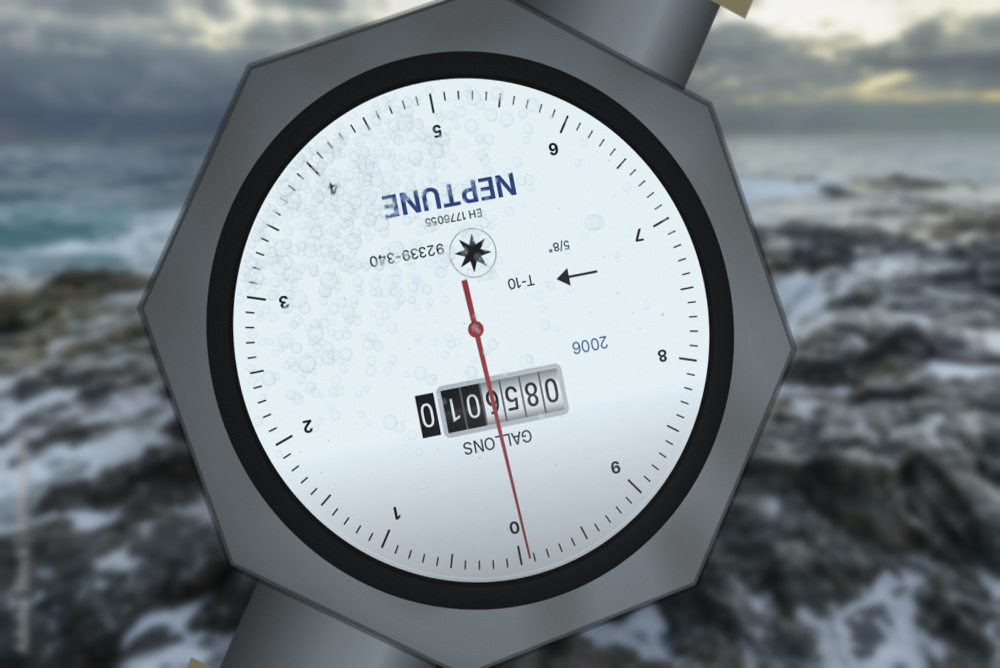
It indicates 856009.9 gal
